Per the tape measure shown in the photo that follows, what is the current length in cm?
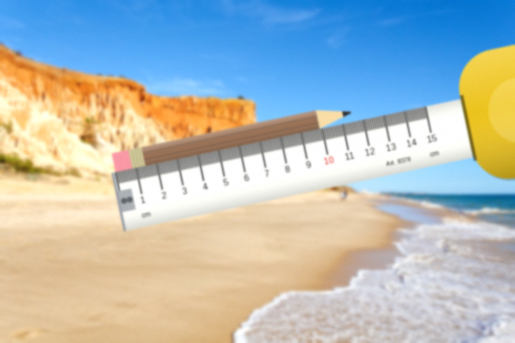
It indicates 11.5 cm
